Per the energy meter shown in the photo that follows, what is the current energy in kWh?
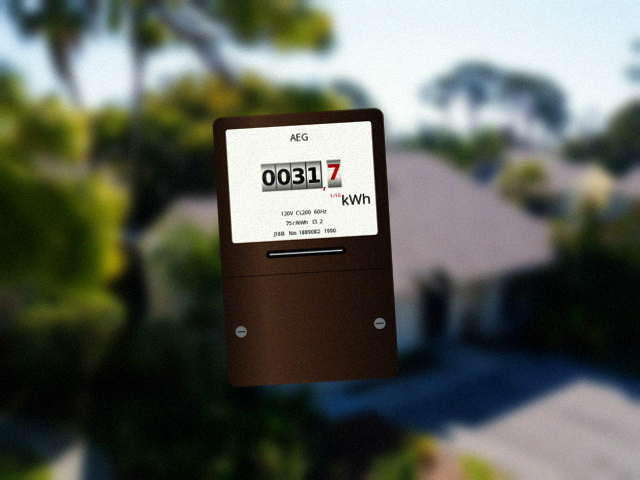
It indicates 31.7 kWh
